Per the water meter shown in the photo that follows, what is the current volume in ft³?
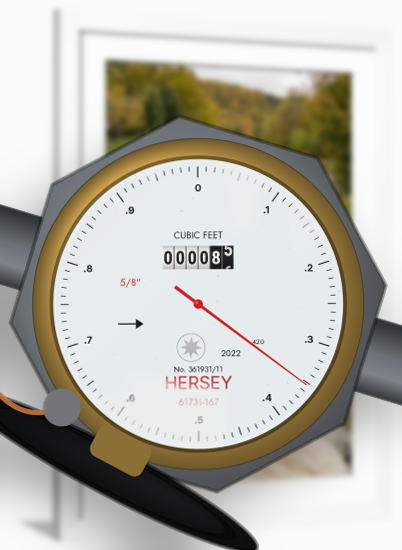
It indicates 85.35 ft³
